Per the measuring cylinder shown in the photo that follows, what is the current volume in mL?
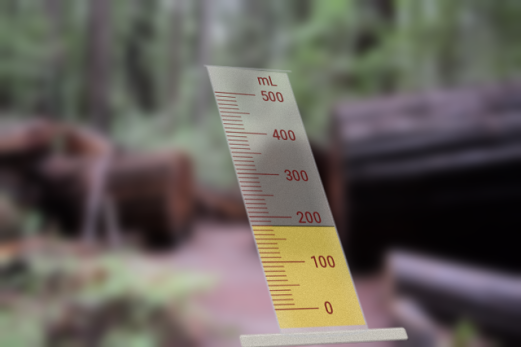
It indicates 180 mL
